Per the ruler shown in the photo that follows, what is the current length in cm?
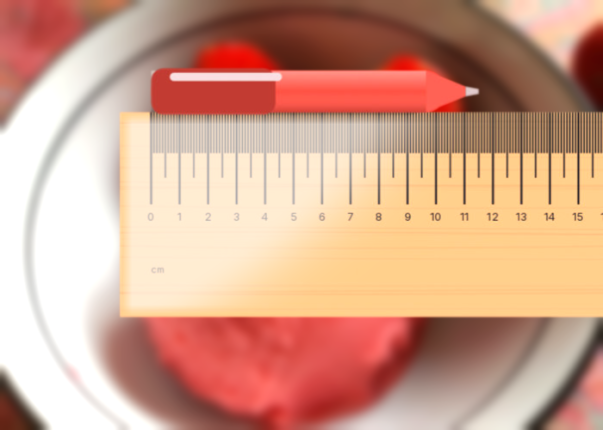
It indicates 11.5 cm
